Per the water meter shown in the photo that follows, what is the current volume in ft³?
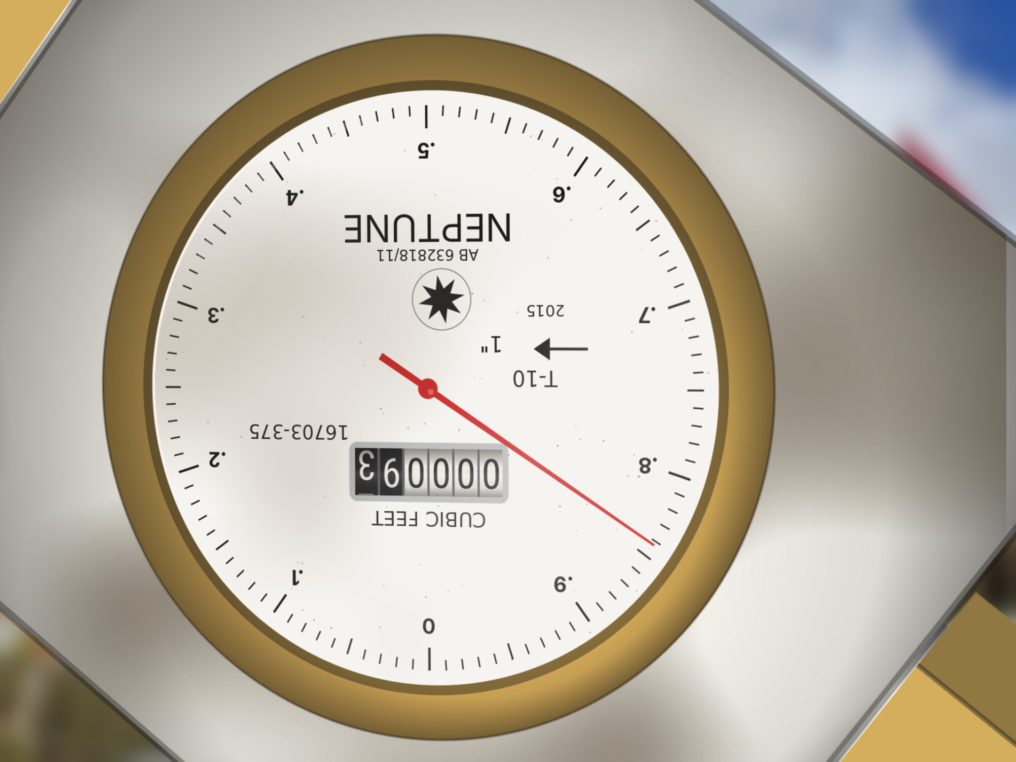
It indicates 92.84 ft³
